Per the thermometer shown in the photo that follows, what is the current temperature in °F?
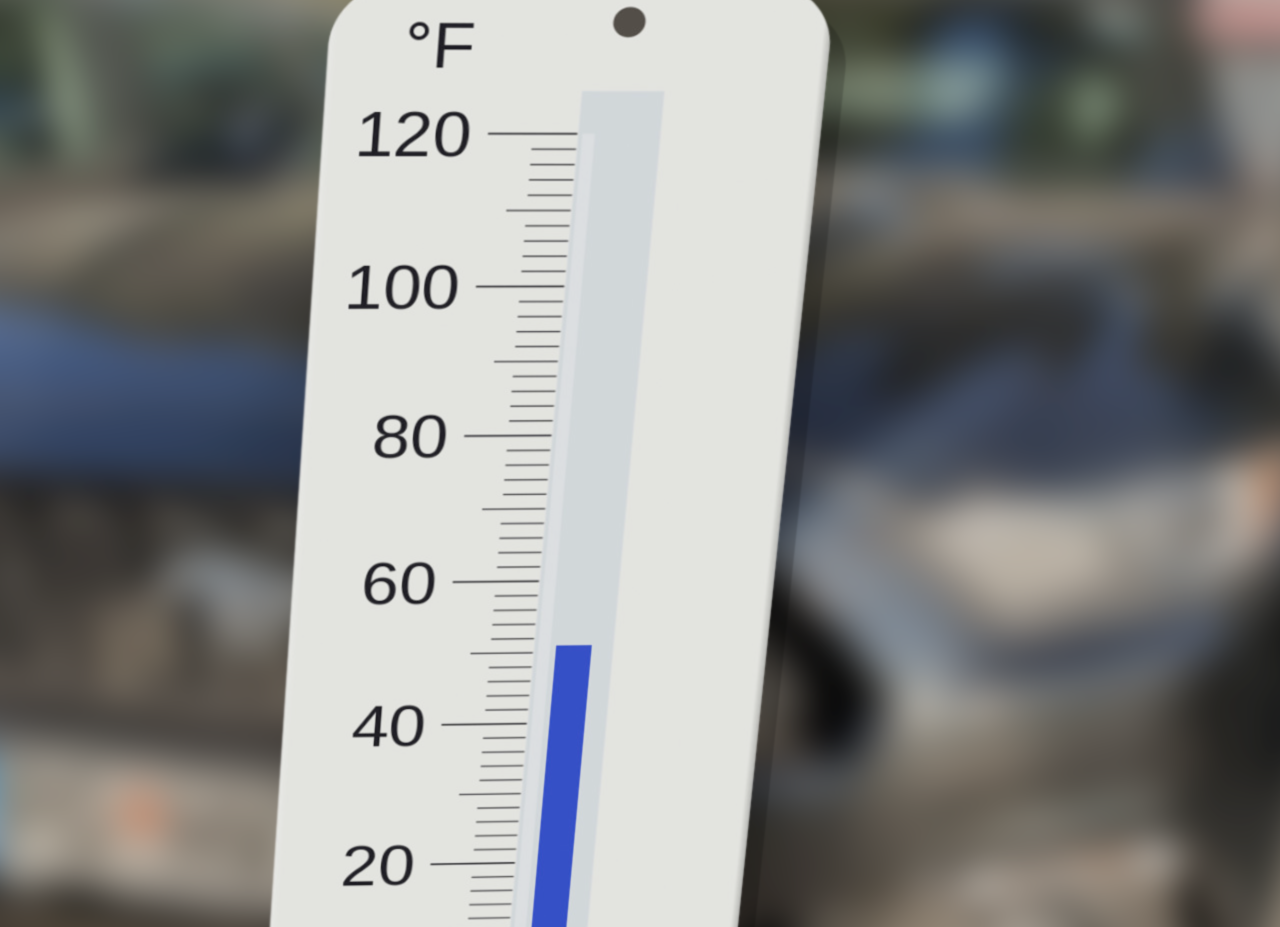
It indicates 51 °F
